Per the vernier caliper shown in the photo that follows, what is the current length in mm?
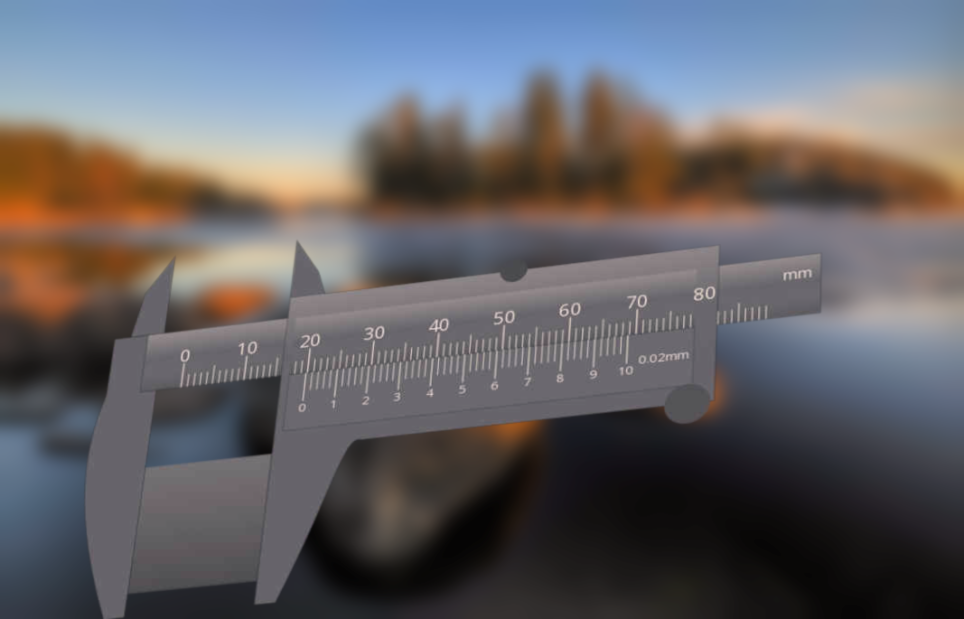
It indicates 19.8 mm
